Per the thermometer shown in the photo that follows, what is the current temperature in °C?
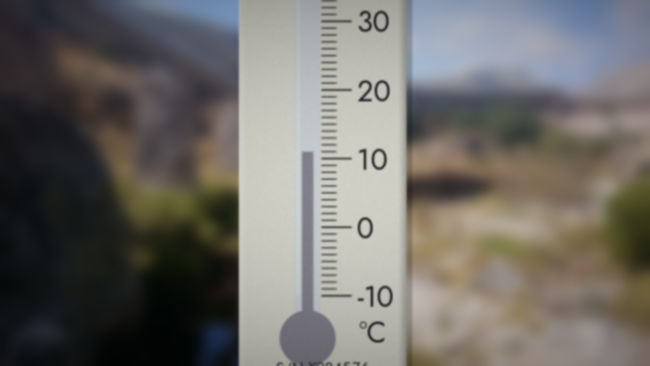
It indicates 11 °C
